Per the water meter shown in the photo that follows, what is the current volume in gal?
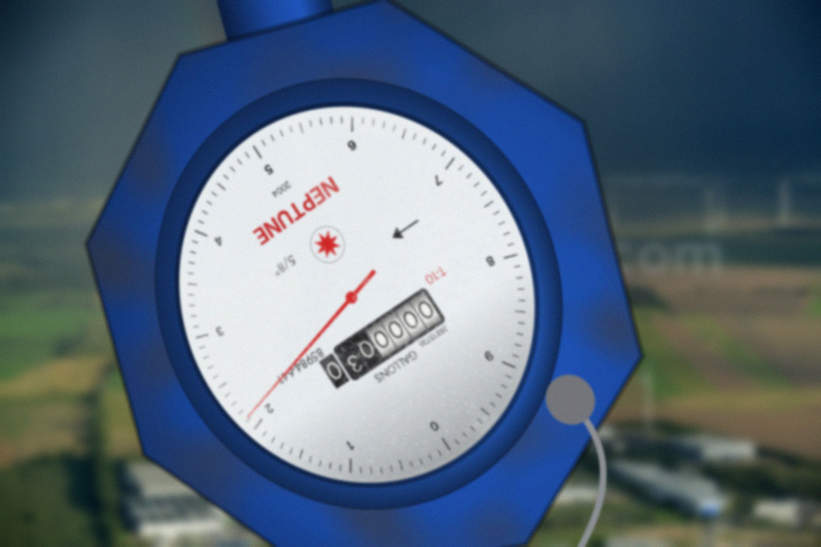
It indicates 32.1 gal
